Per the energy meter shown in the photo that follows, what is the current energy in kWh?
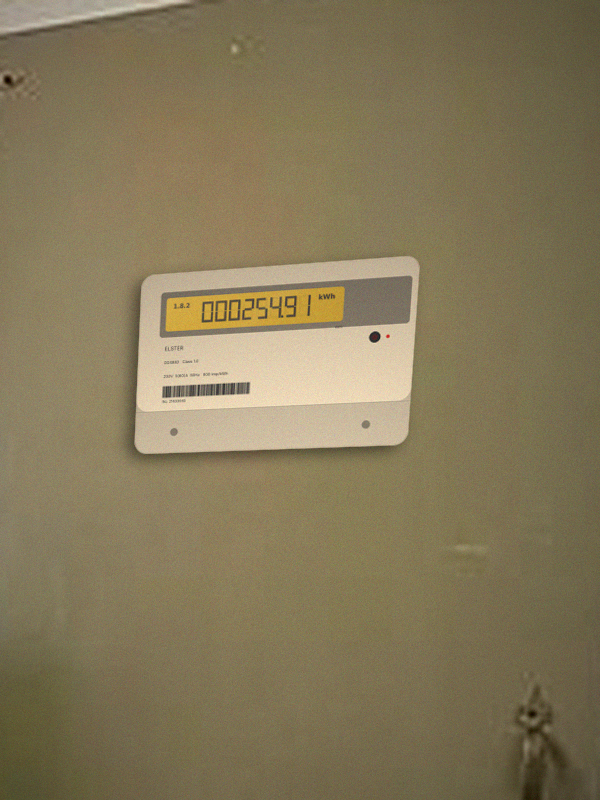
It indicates 254.91 kWh
